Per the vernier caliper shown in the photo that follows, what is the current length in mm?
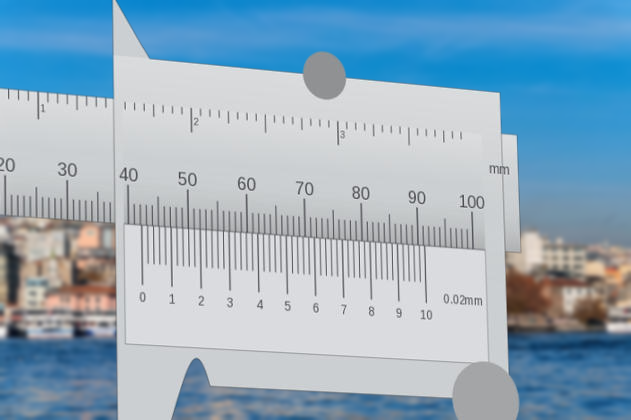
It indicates 42.2 mm
